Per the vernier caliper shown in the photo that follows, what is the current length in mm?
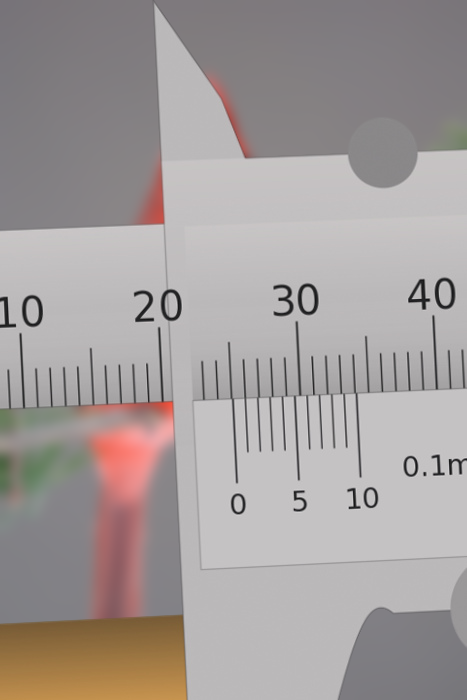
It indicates 25.1 mm
